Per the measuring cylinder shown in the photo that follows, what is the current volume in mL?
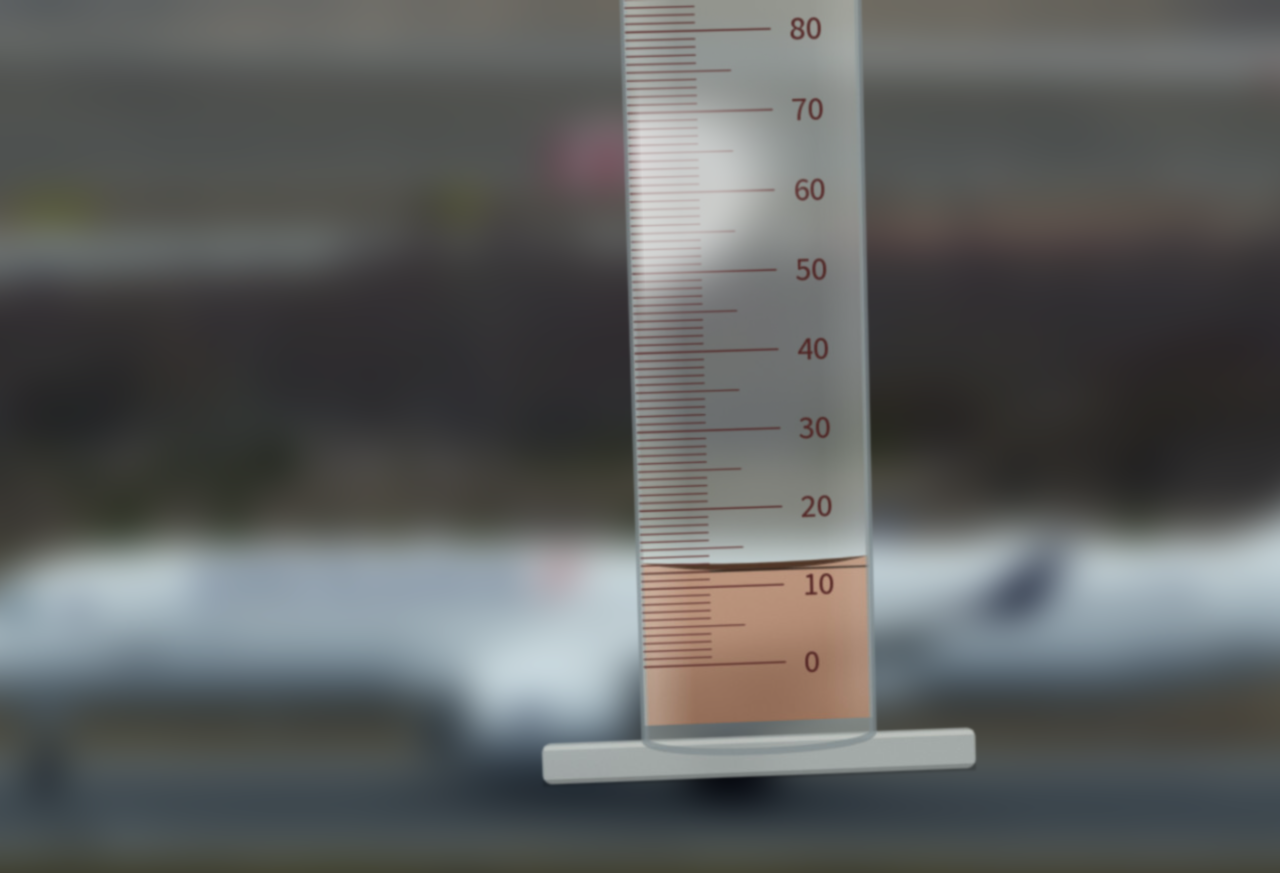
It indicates 12 mL
